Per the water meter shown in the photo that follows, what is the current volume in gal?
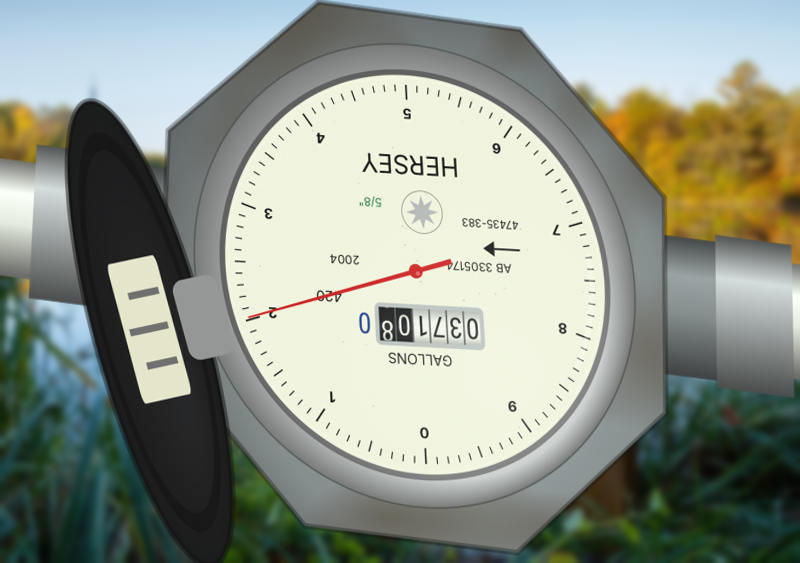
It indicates 371082.0 gal
